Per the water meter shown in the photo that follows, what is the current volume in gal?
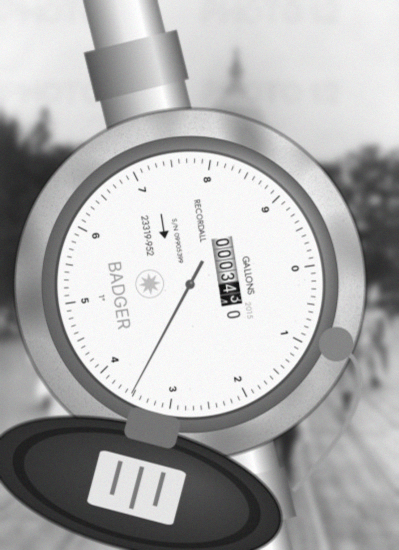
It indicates 3433.5 gal
